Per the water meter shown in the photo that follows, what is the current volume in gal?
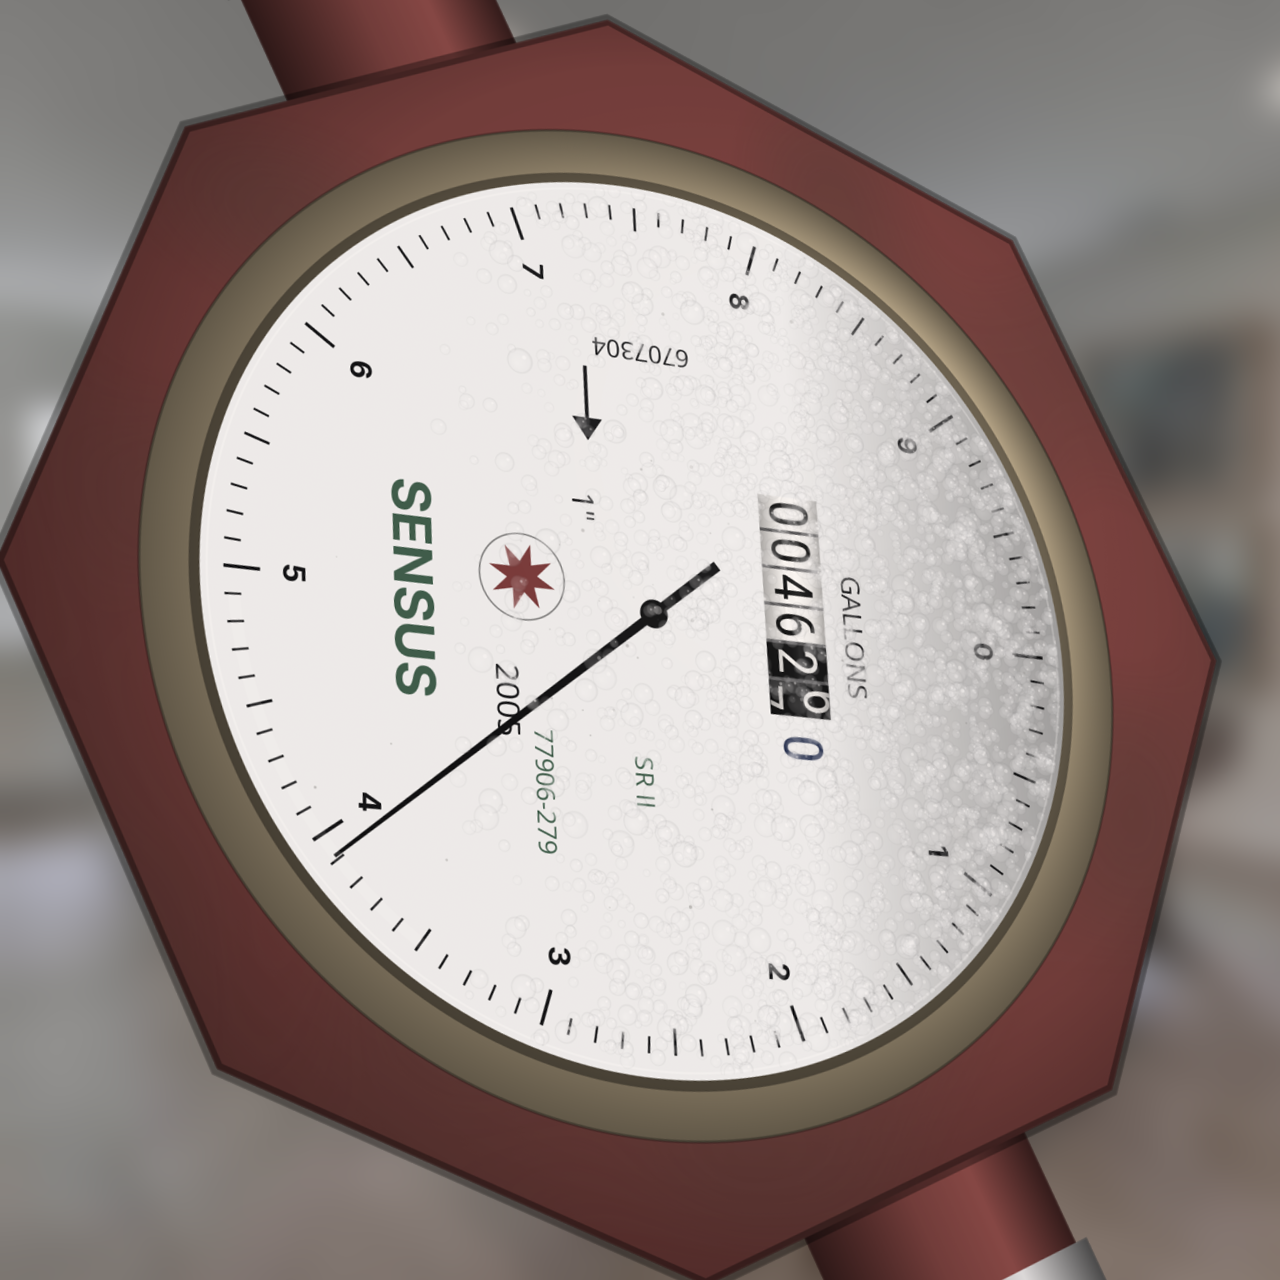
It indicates 46263.9 gal
